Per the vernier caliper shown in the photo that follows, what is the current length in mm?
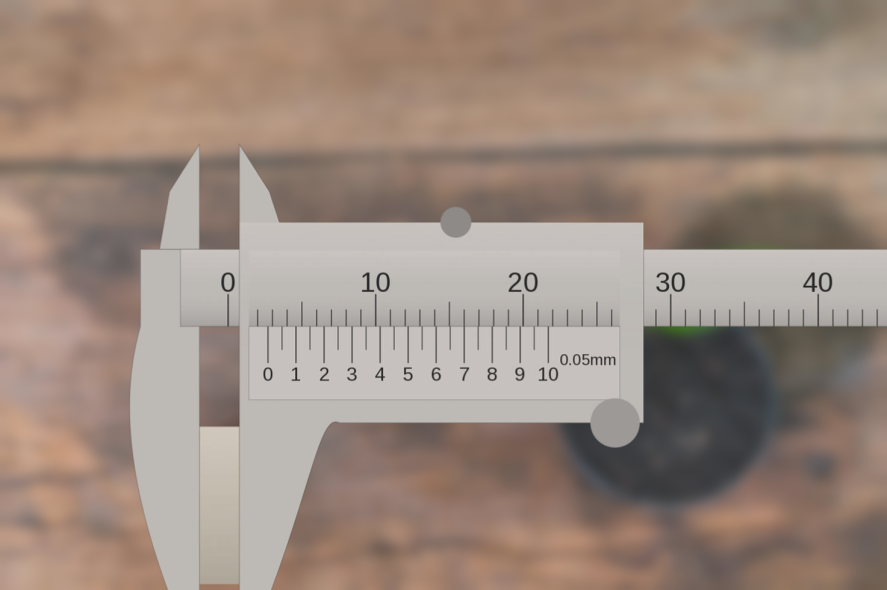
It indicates 2.7 mm
